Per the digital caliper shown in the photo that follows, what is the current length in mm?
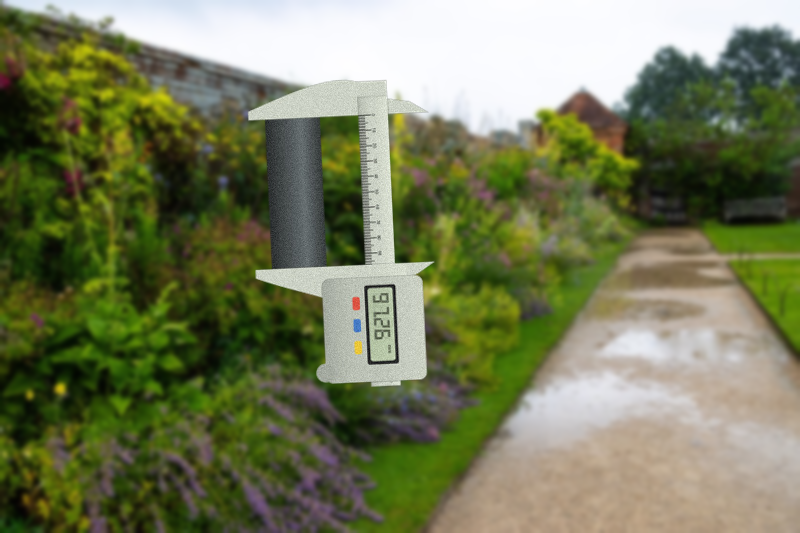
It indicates 97.26 mm
